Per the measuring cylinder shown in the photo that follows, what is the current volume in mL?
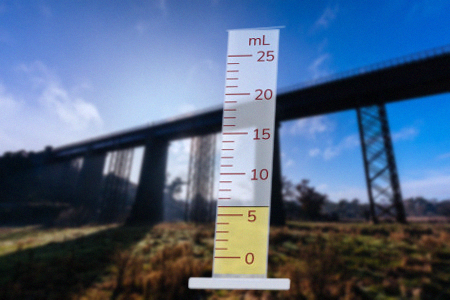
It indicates 6 mL
